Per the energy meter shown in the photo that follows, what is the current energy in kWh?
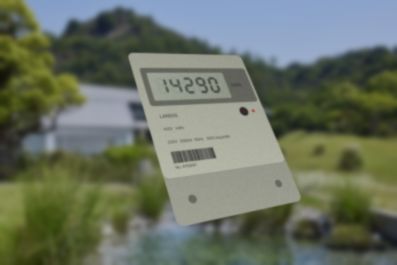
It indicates 14290 kWh
